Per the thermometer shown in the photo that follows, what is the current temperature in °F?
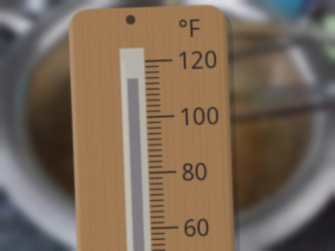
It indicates 114 °F
